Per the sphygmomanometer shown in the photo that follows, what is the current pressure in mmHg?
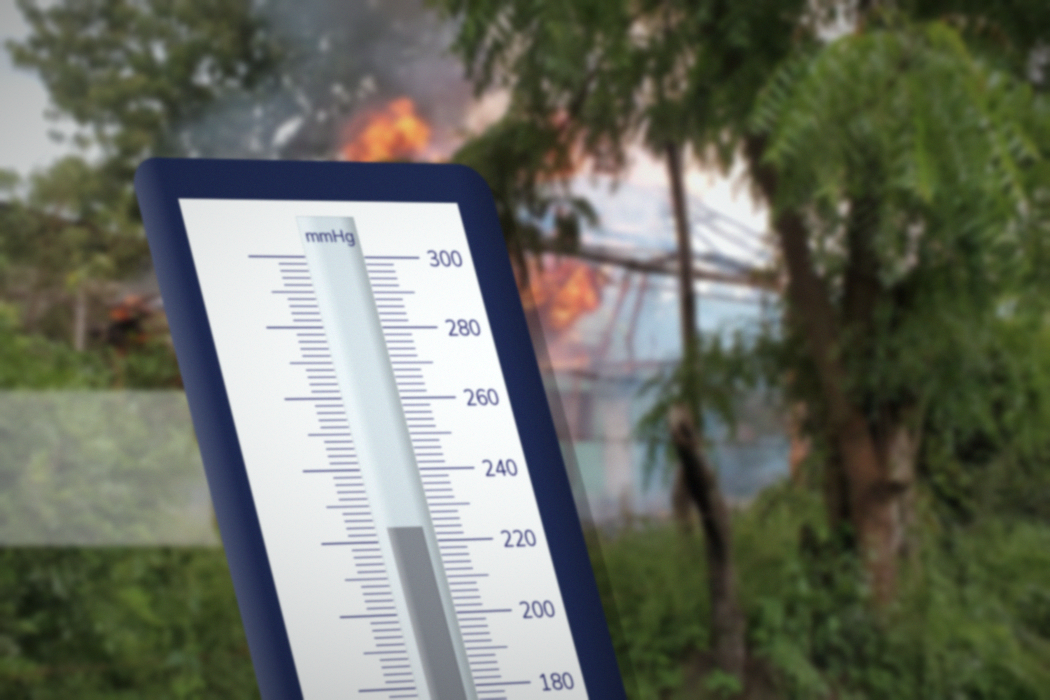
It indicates 224 mmHg
